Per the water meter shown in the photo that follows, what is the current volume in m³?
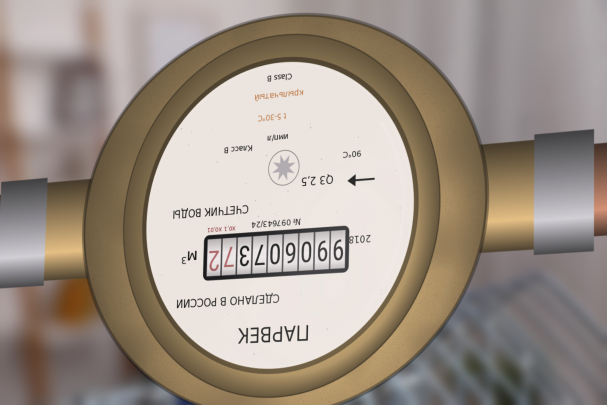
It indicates 9906073.72 m³
